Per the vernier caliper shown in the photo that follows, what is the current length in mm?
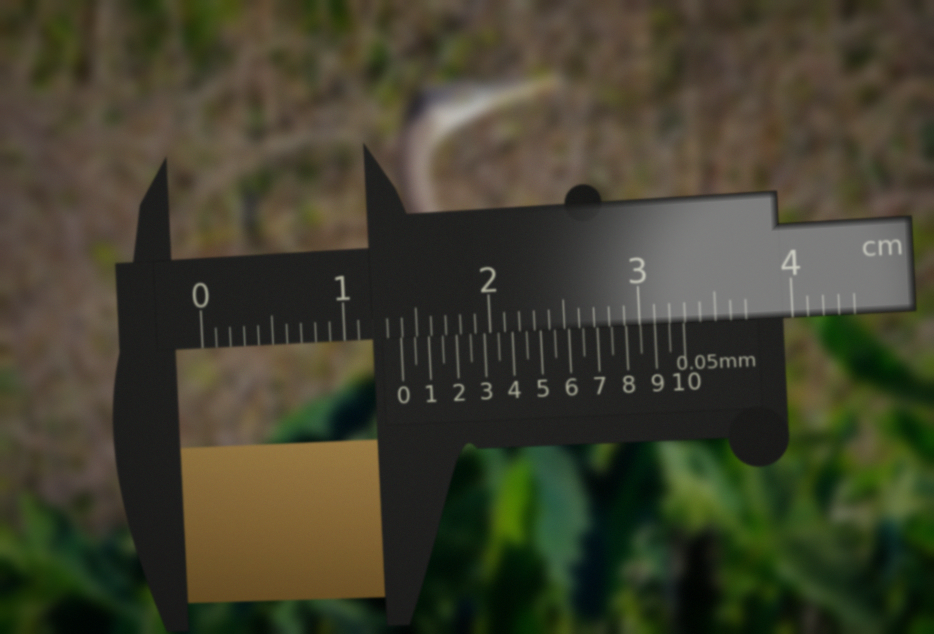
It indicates 13.9 mm
